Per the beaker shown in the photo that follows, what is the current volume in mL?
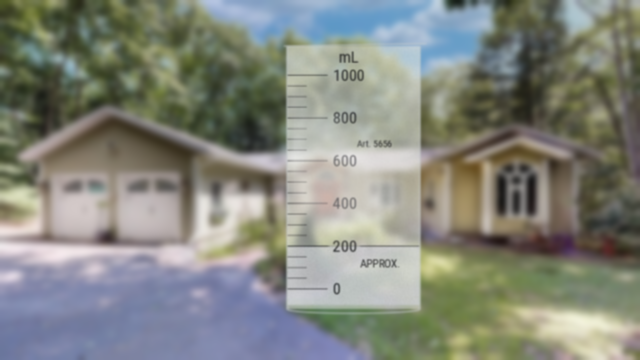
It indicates 200 mL
